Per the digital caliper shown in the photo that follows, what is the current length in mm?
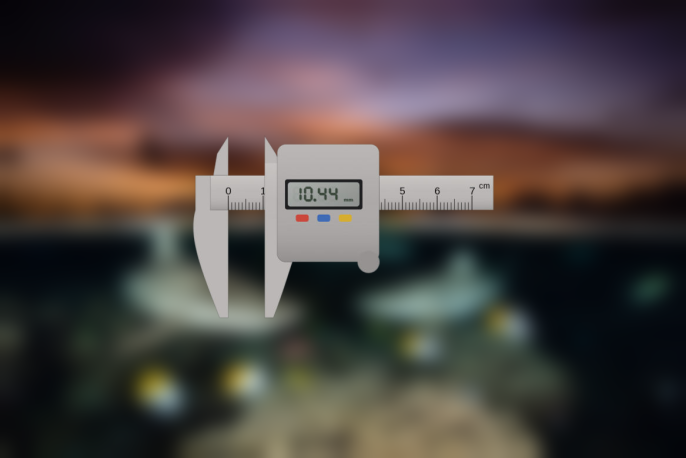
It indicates 10.44 mm
